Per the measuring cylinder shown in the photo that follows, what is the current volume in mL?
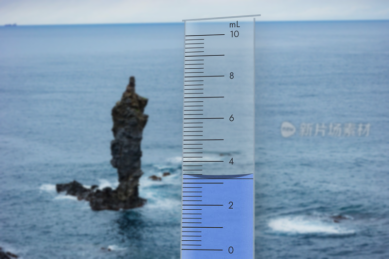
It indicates 3.2 mL
